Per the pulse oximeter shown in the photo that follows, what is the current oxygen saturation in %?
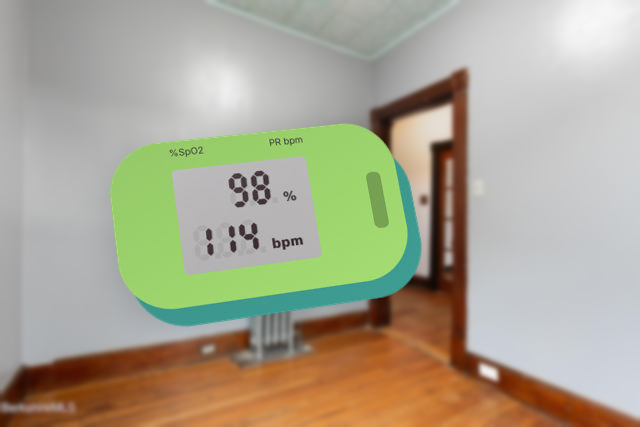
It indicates 98 %
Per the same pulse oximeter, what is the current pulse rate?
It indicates 114 bpm
